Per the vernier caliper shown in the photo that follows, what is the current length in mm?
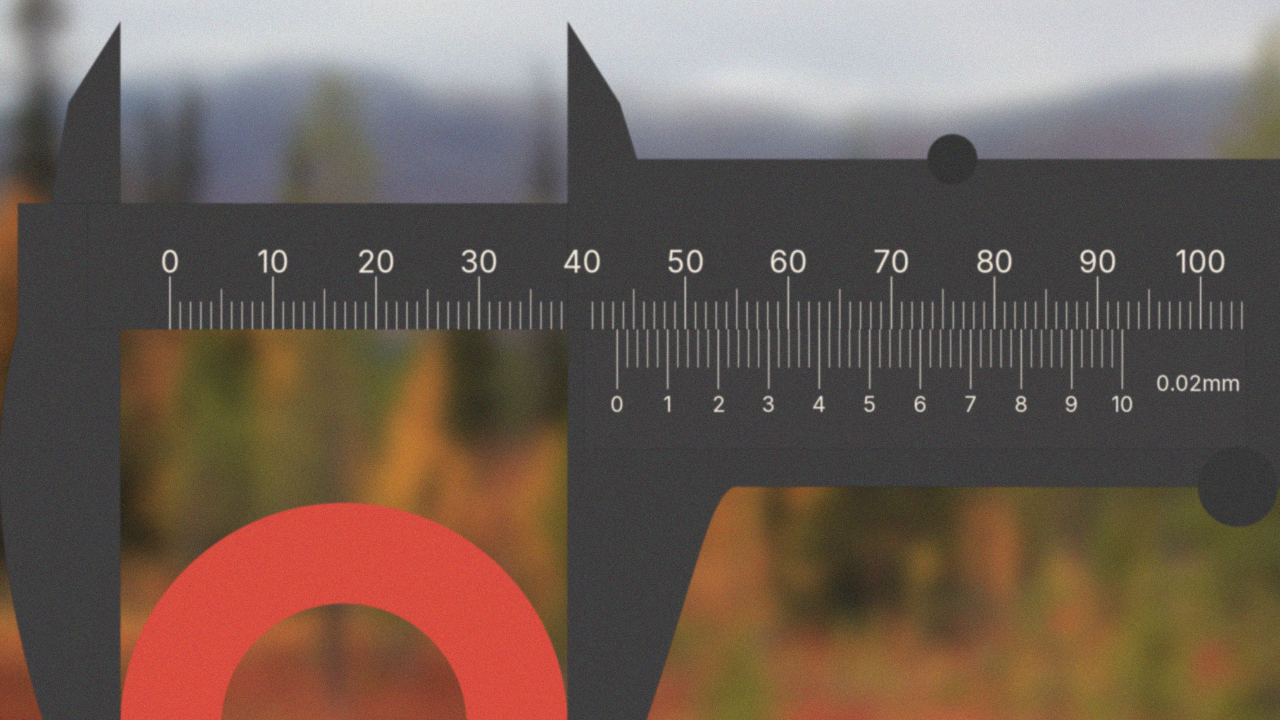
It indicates 43.4 mm
